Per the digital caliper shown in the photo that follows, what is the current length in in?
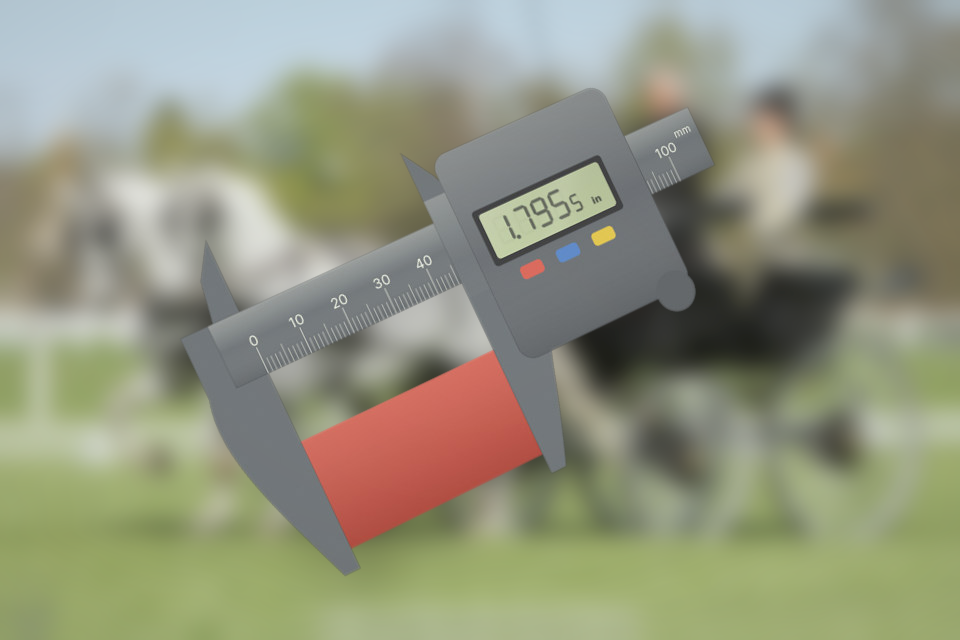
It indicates 1.7955 in
